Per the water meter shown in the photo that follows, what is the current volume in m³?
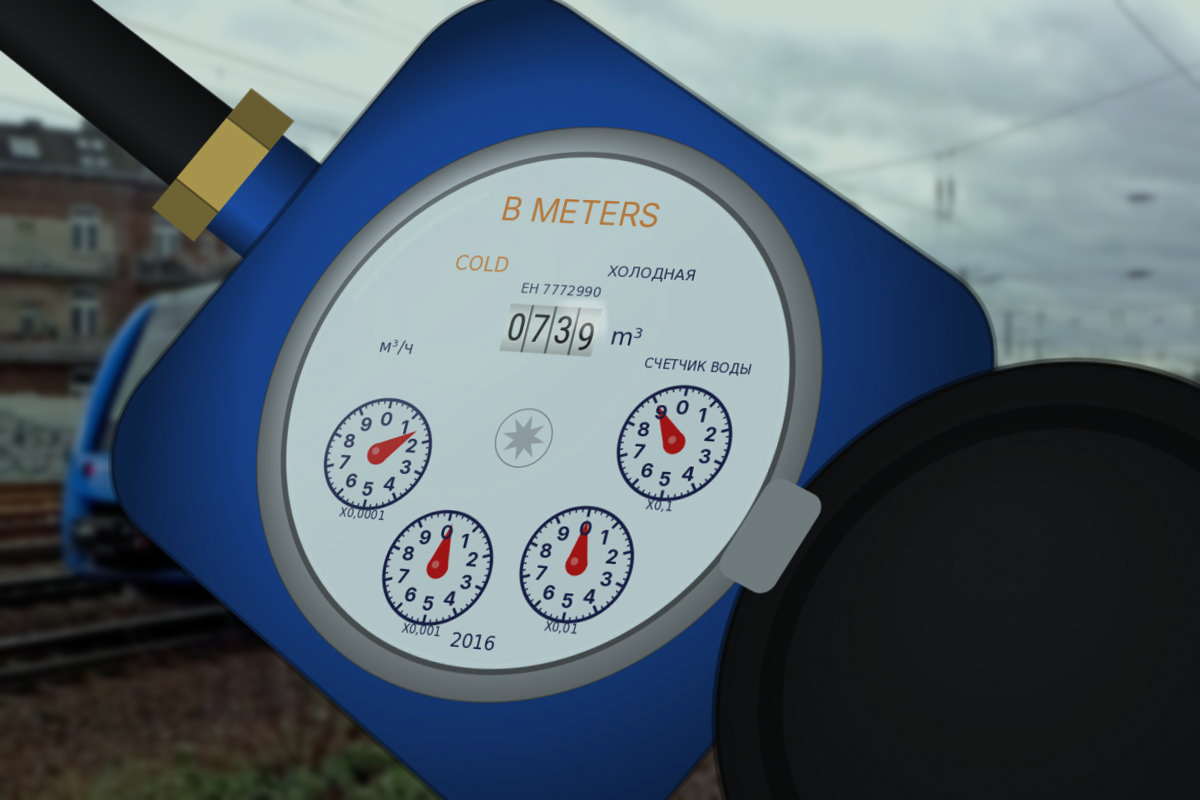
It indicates 738.9001 m³
